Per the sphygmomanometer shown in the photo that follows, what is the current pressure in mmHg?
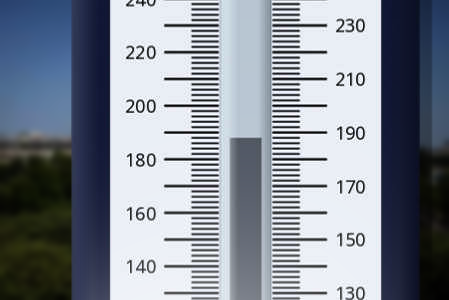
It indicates 188 mmHg
